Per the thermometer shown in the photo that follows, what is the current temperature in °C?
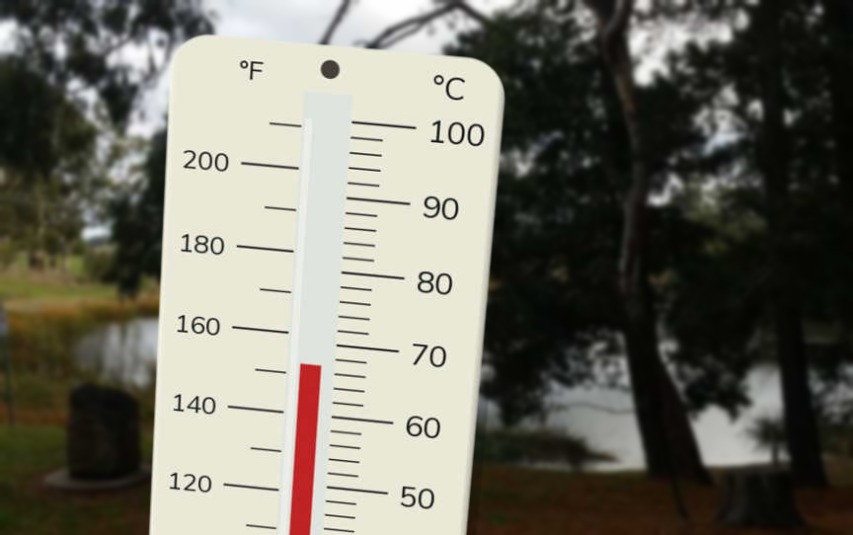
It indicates 67 °C
